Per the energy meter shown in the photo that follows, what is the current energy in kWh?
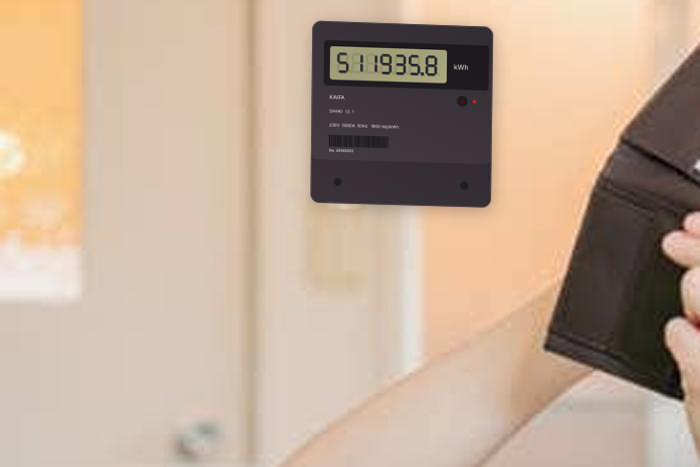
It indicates 511935.8 kWh
